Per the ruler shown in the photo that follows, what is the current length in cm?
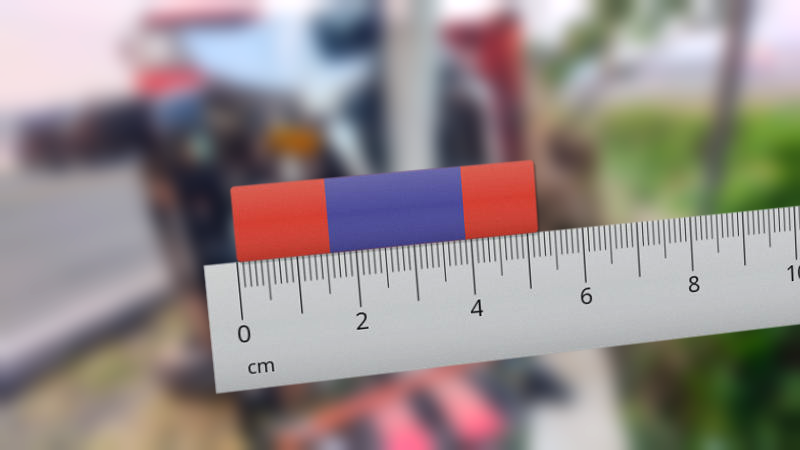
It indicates 5.2 cm
